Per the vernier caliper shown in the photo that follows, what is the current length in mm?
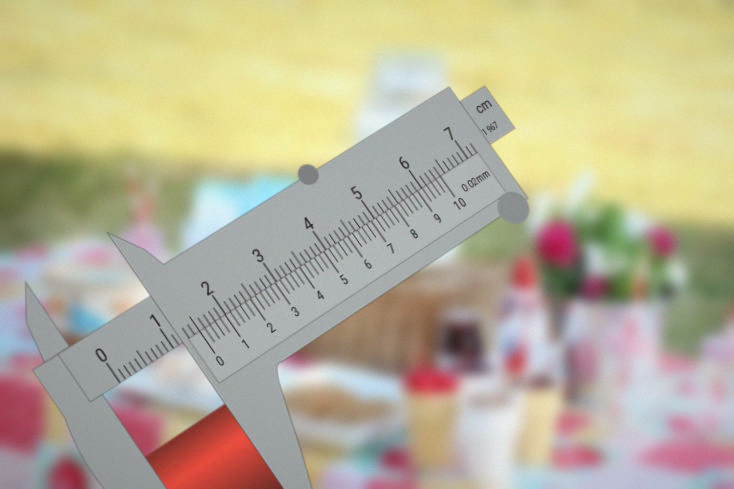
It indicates 15.0 mm
